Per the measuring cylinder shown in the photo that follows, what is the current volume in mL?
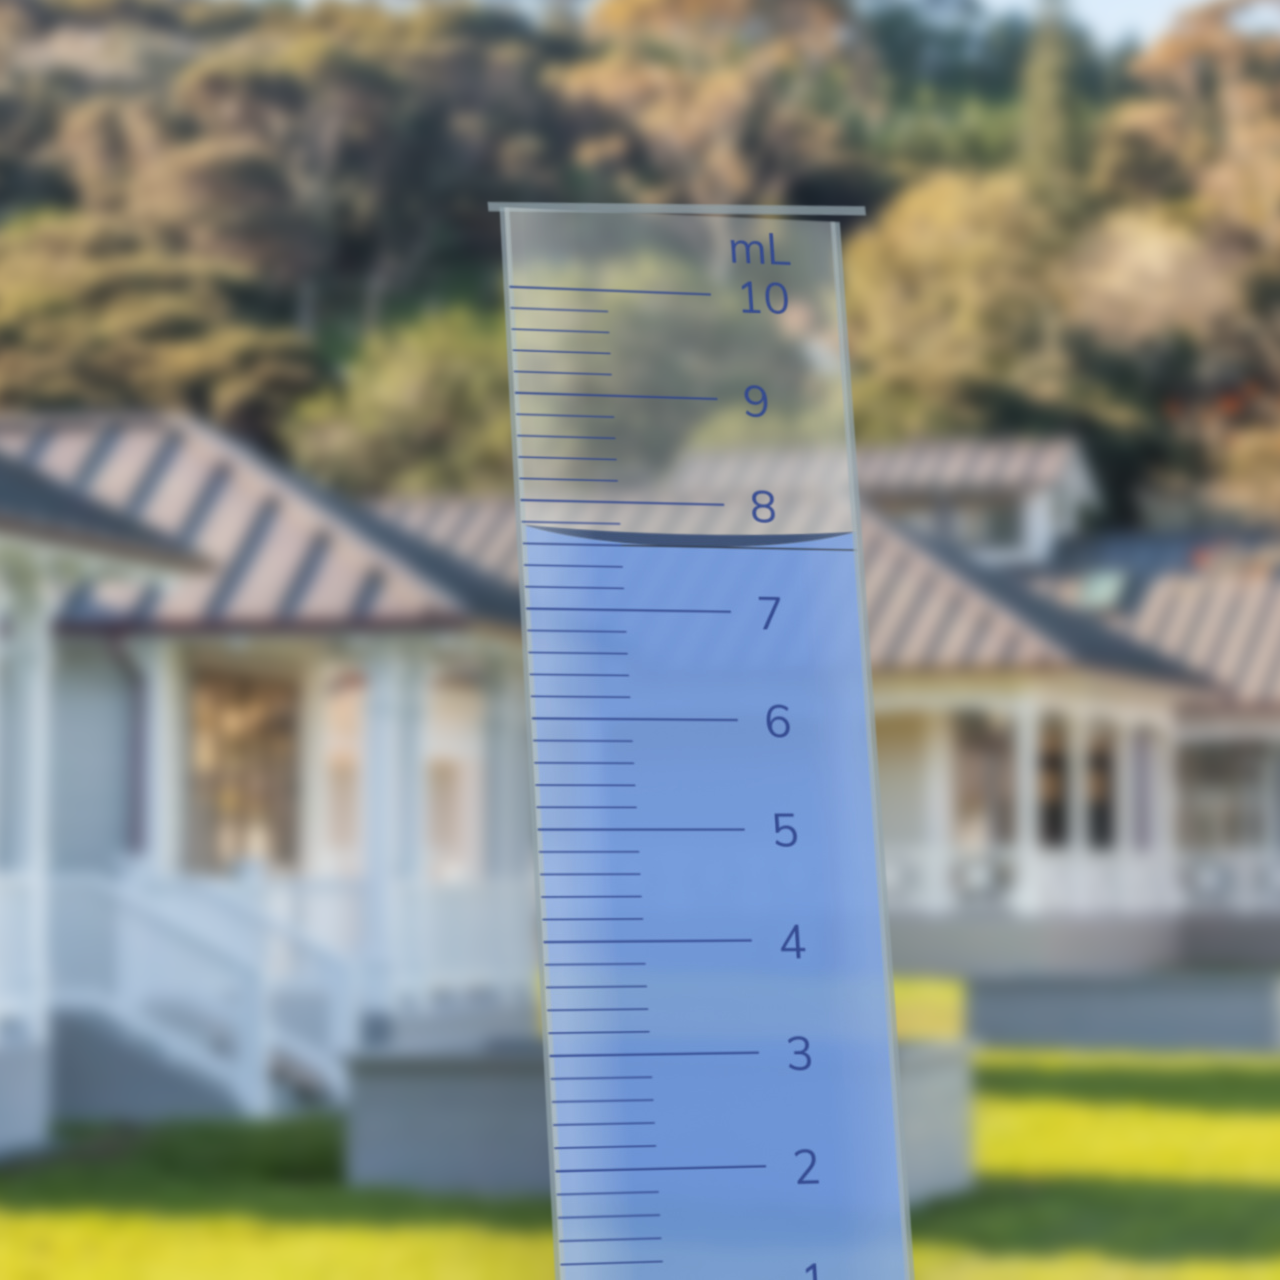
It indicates 7.6 mL
